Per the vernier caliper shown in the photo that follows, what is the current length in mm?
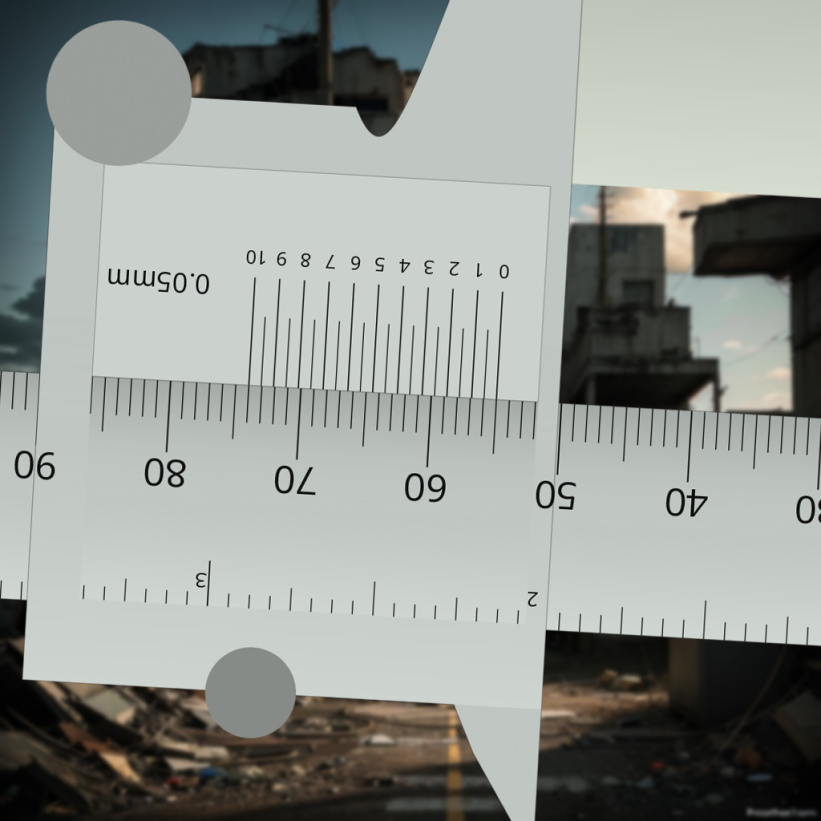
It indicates 55.0 mm
